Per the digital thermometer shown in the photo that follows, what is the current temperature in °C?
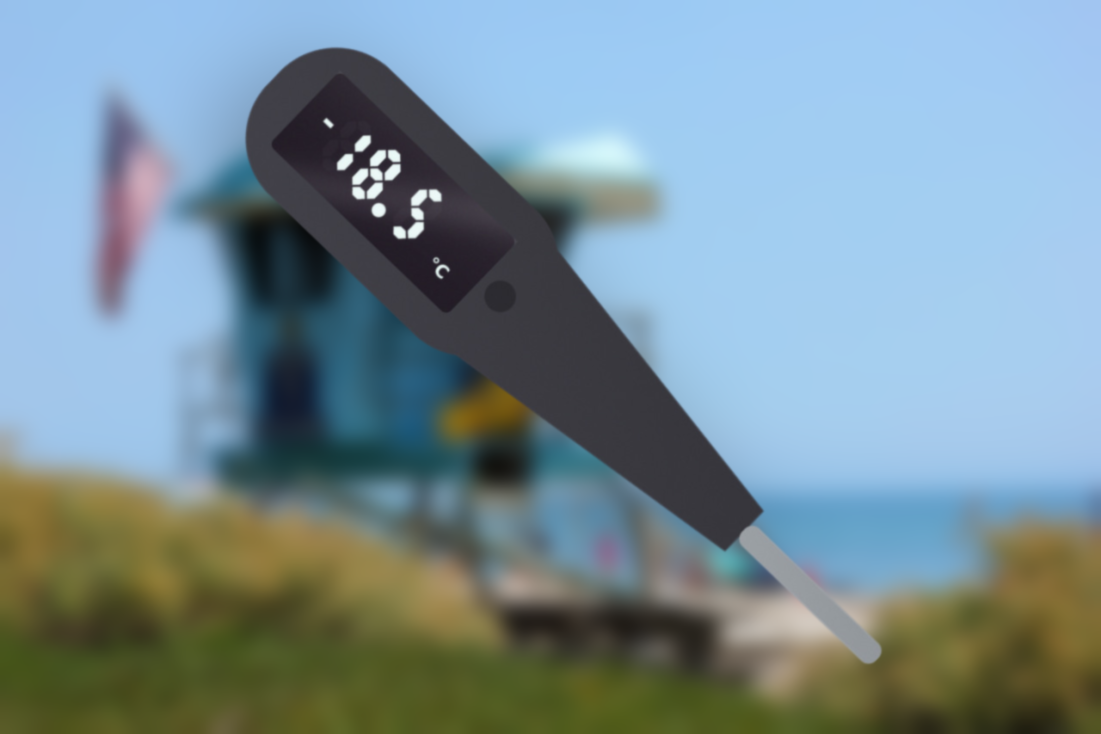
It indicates -18.5 °C
